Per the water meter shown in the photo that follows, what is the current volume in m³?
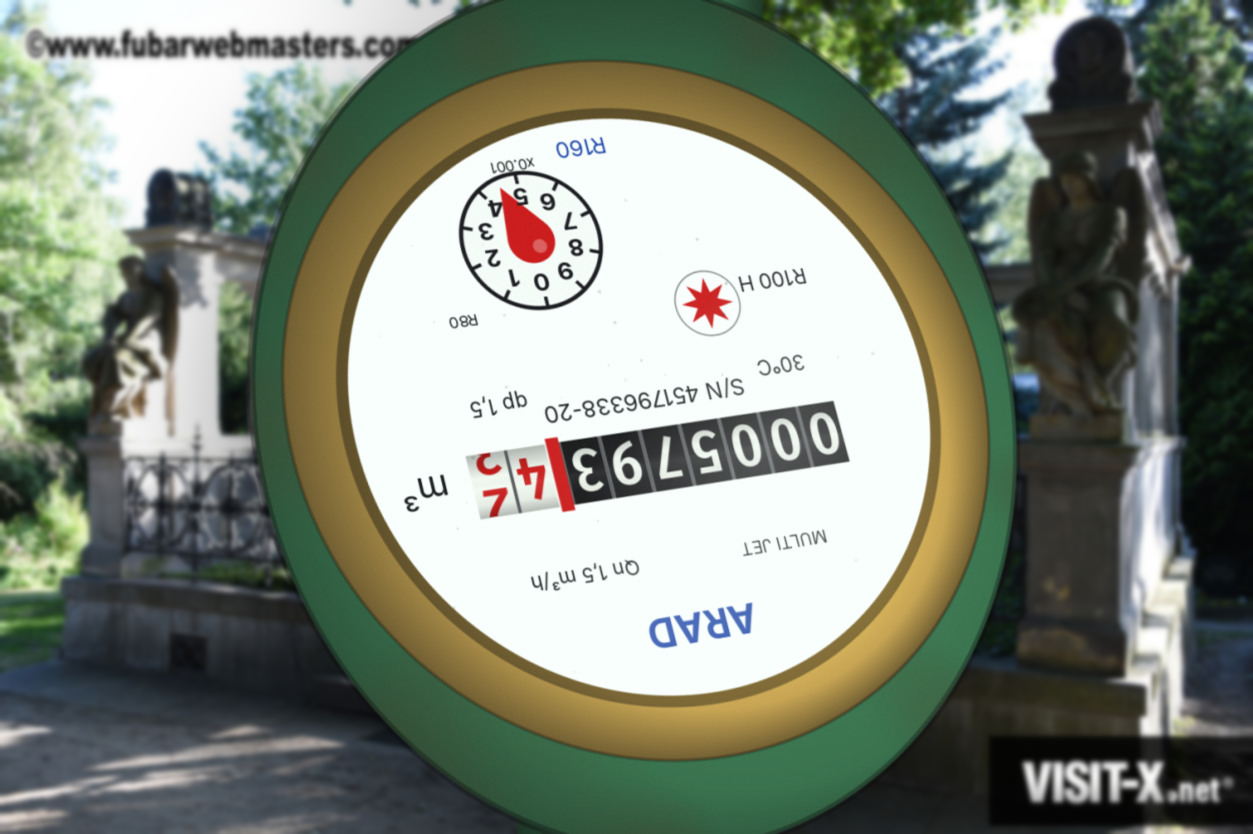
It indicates 5793.424 m³
